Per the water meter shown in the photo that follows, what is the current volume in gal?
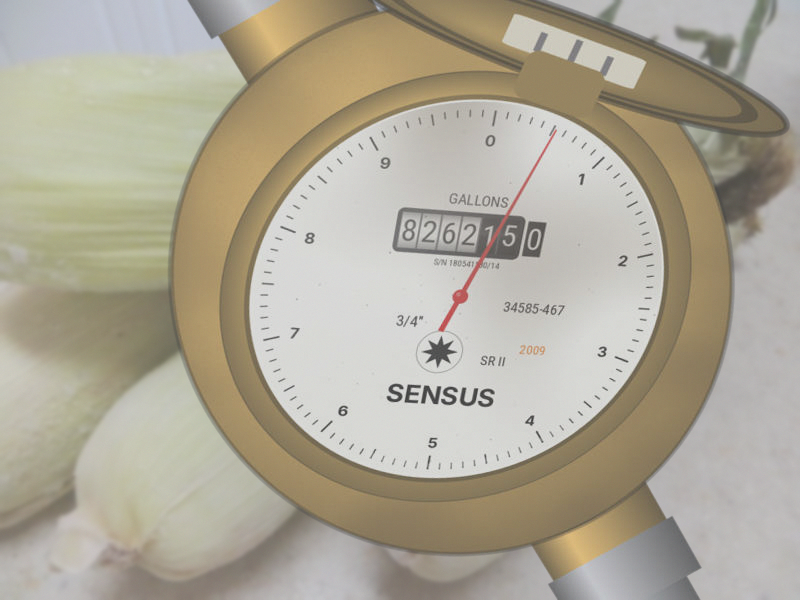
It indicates 8262150.5 gal
